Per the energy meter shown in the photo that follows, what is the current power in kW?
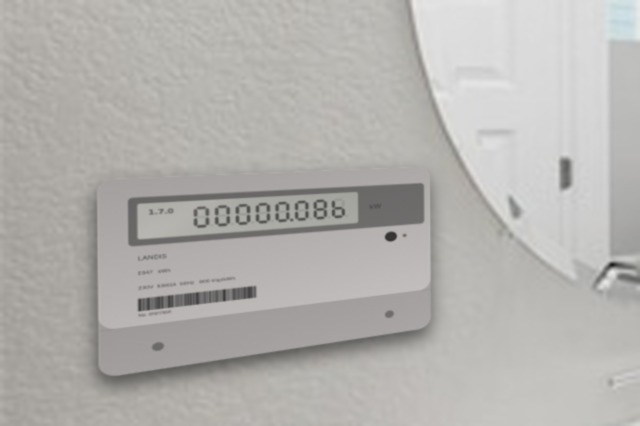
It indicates 0.086 kW
